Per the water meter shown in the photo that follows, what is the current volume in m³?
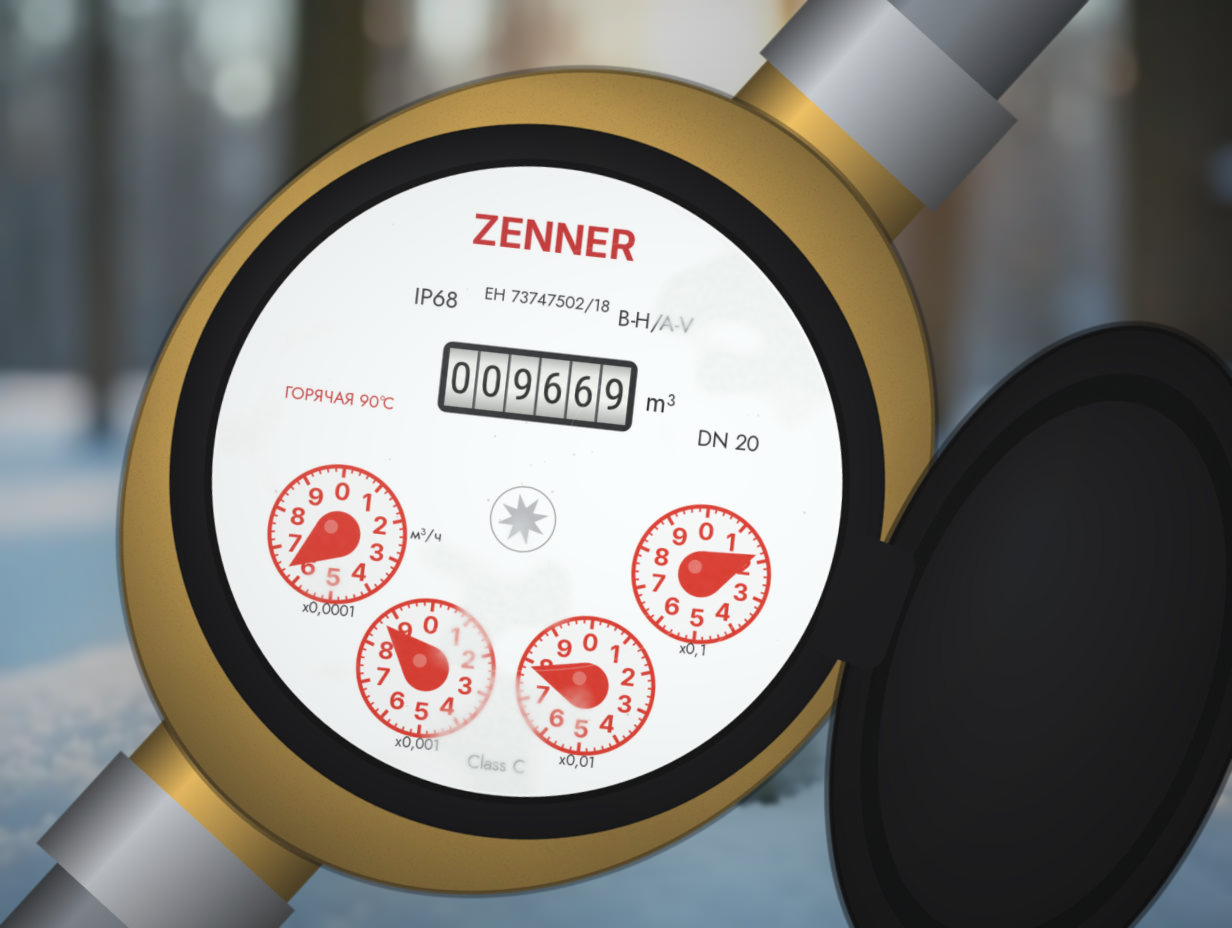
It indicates 9669.1786 m³
